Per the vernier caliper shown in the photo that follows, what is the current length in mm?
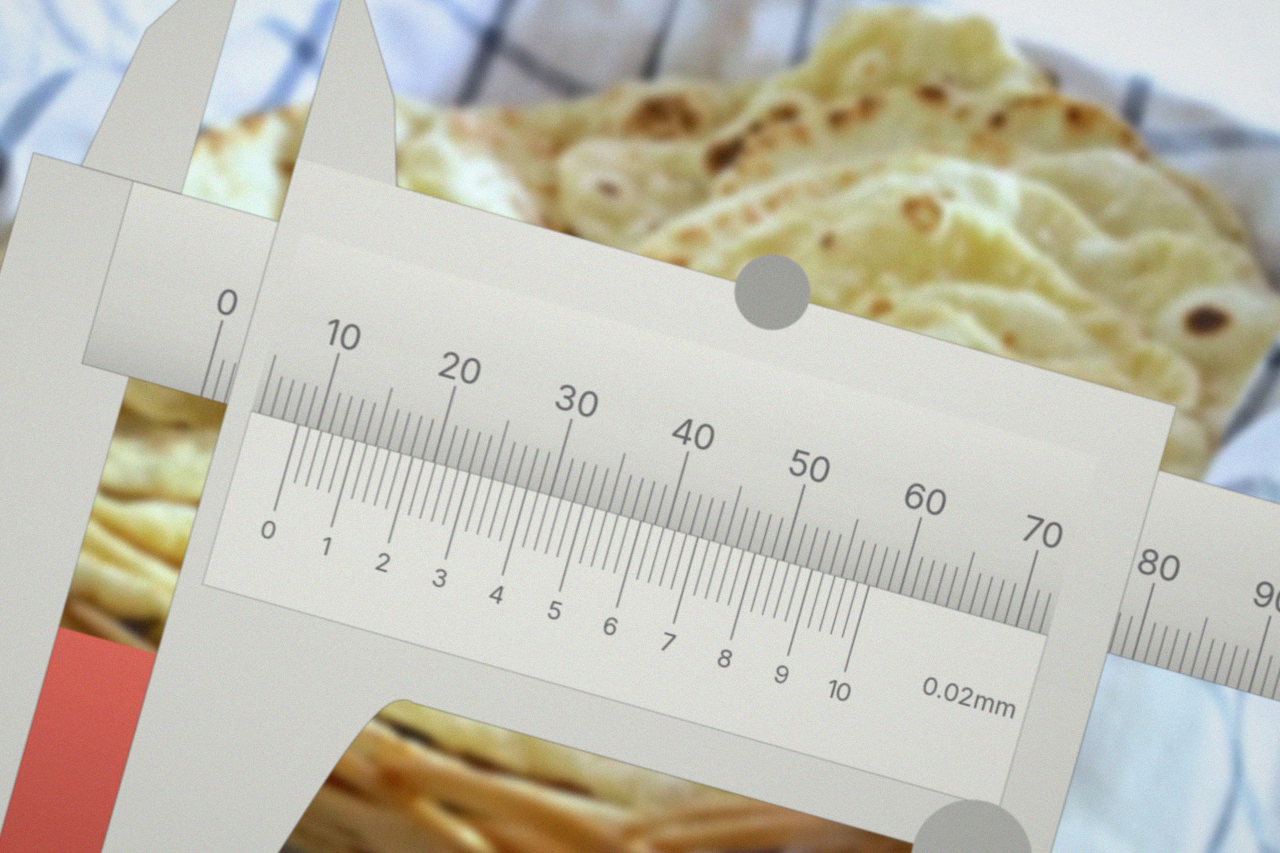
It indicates 8.4 mm
